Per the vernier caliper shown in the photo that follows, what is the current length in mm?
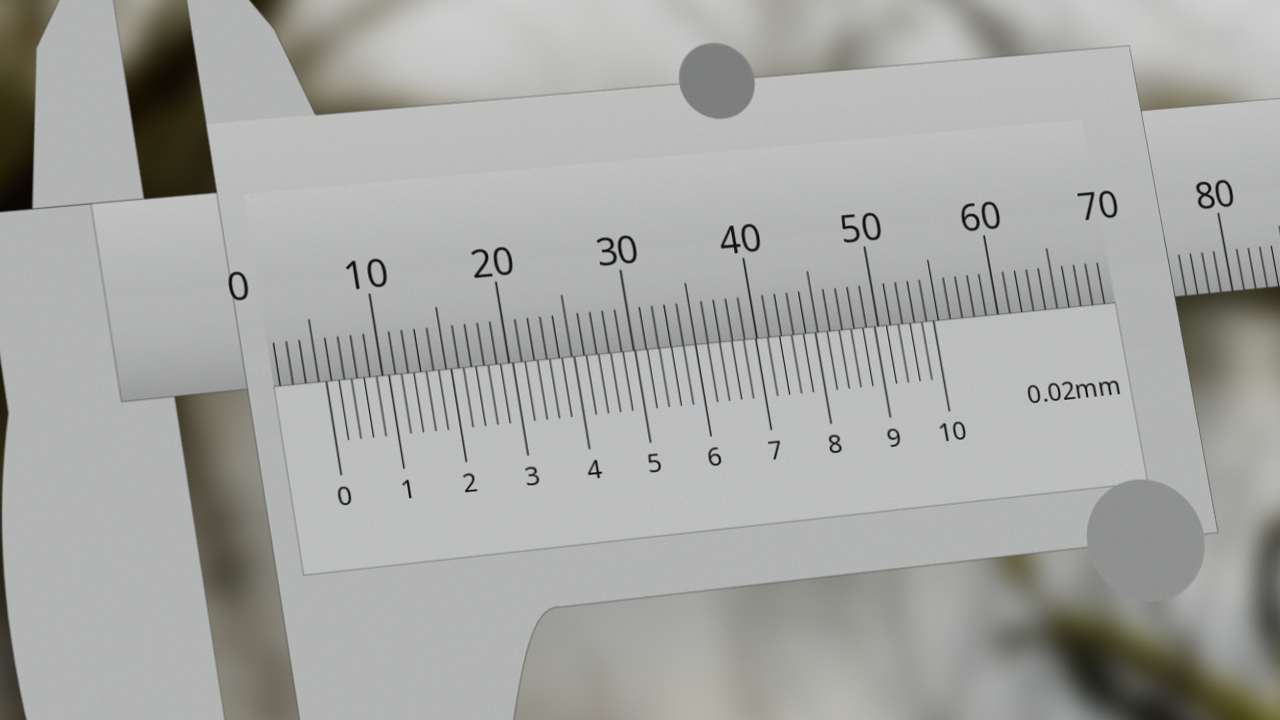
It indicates 5.6 mm
